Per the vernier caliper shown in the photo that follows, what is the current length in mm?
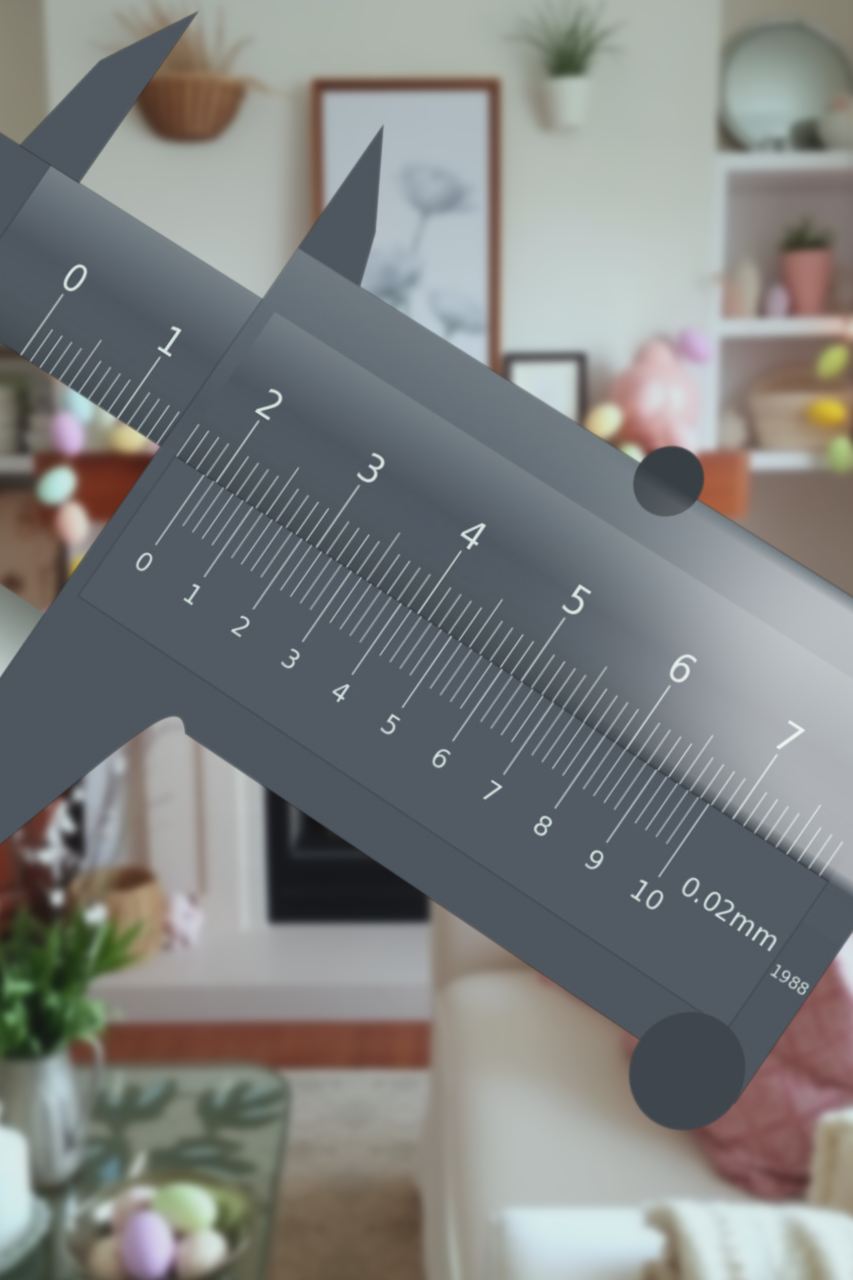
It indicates 18.8 mm
